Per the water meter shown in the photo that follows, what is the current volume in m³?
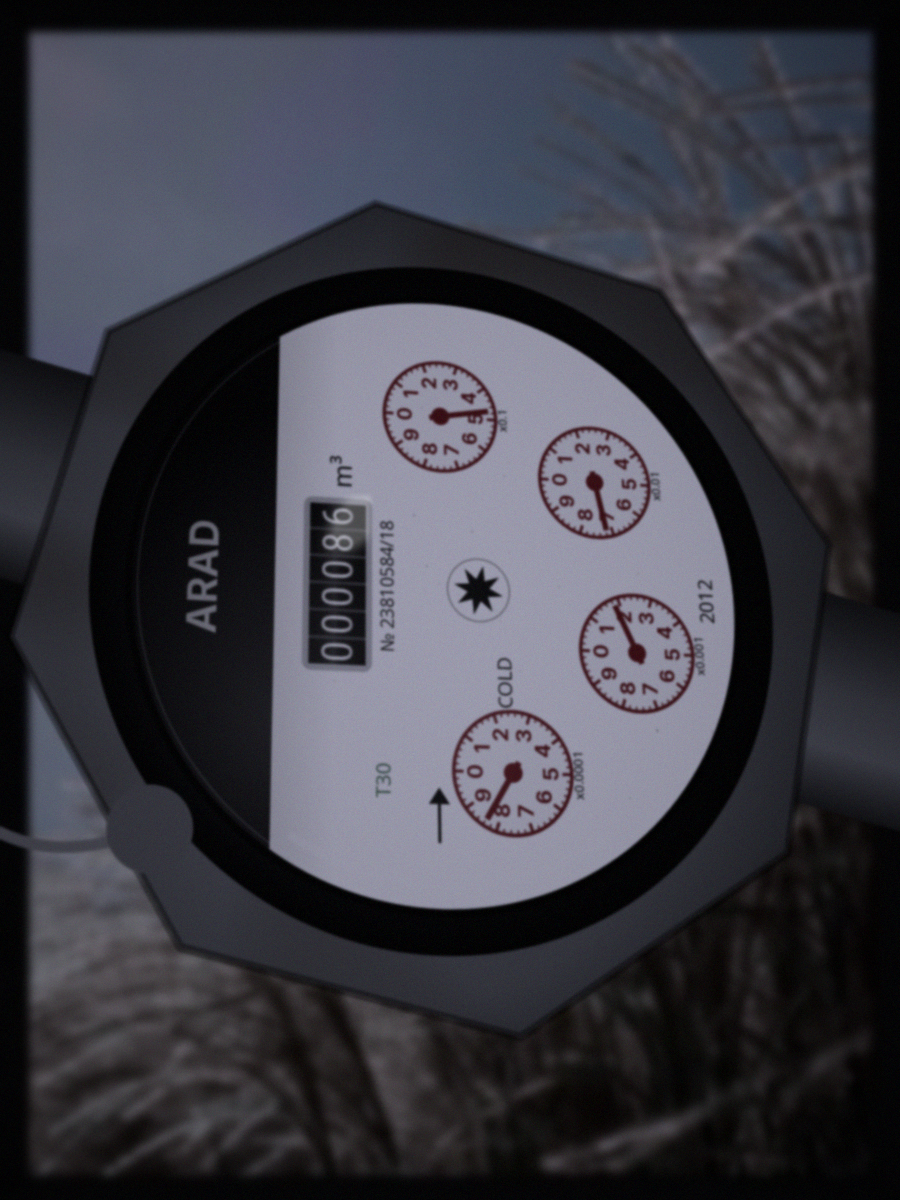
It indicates 86.4718 m³
